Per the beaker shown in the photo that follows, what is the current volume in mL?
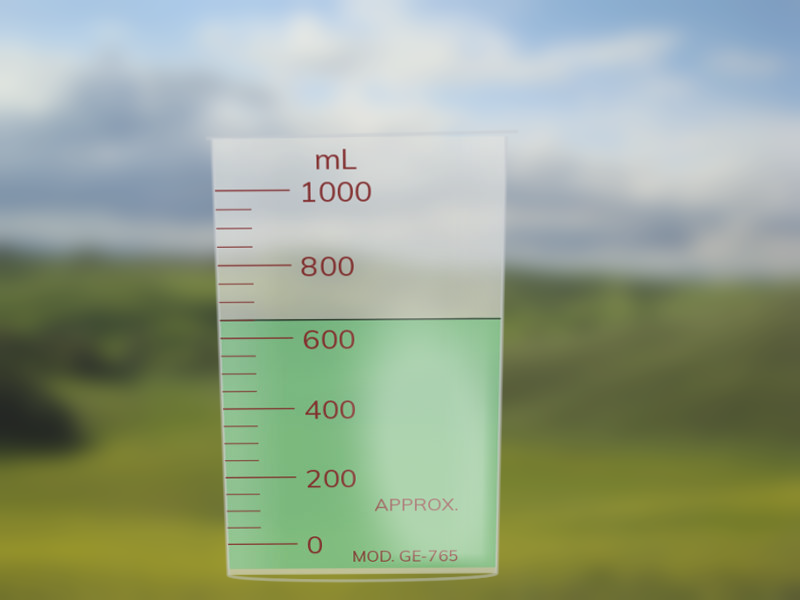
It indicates 650 mL
